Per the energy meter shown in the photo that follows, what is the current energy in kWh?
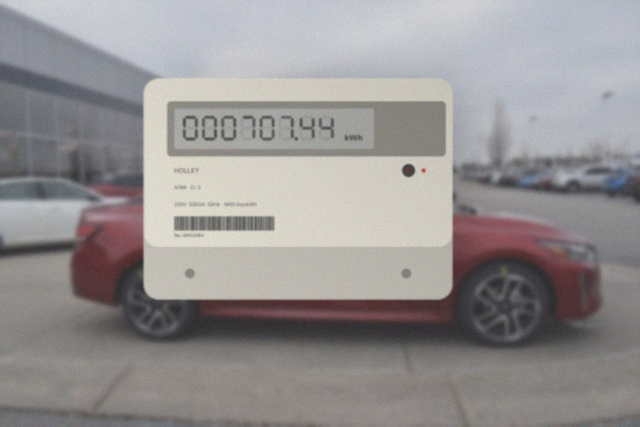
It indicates 707.44 kWh
